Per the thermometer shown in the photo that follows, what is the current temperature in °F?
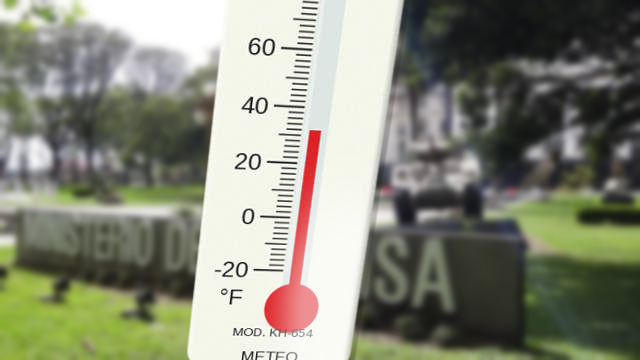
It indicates 32 °F
